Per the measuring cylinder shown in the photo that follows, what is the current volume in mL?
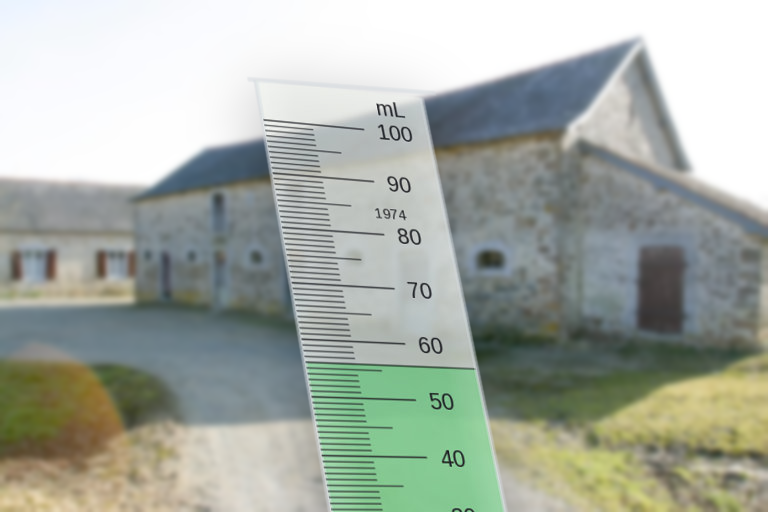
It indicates 56 mL
